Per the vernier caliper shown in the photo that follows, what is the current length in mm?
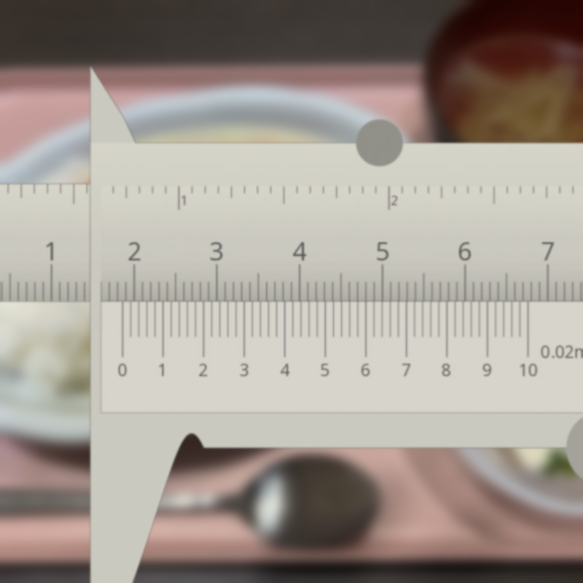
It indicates 18.6 mm
